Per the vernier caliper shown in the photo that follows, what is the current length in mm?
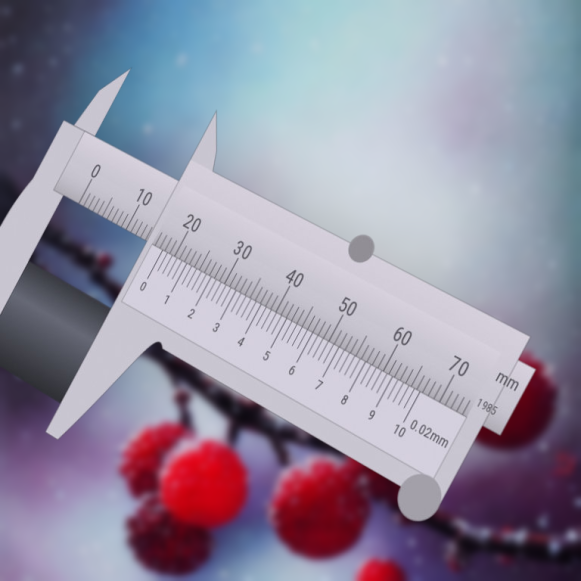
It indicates 17.6 mm
